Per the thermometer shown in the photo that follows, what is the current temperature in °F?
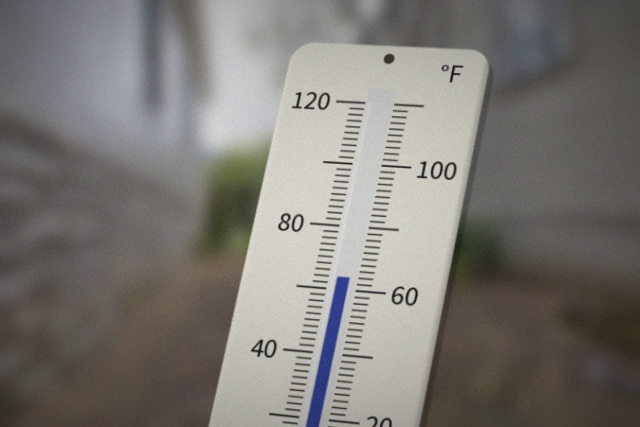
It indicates 64 °F
